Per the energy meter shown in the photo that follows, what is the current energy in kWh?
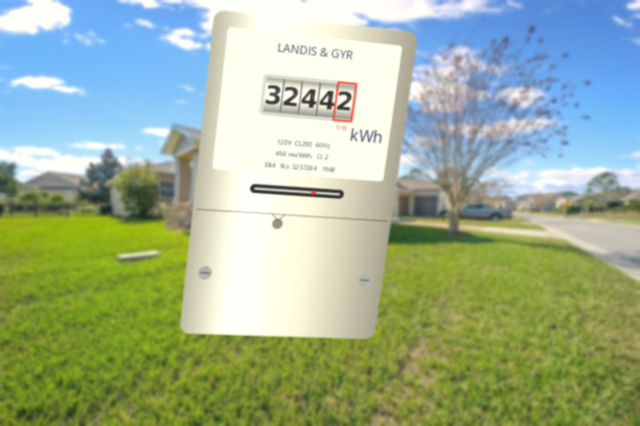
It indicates 3244.2 kWh
